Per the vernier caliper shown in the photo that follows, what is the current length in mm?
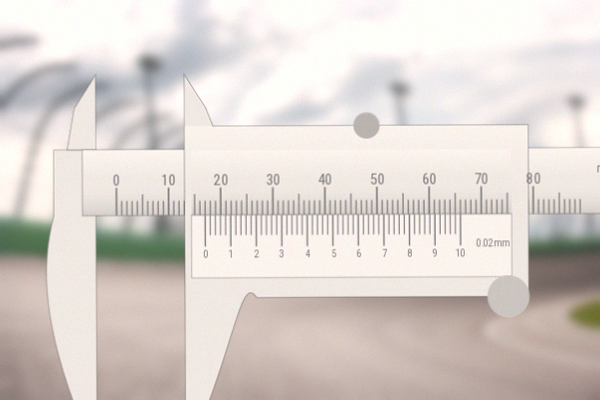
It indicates 17.0 mm
